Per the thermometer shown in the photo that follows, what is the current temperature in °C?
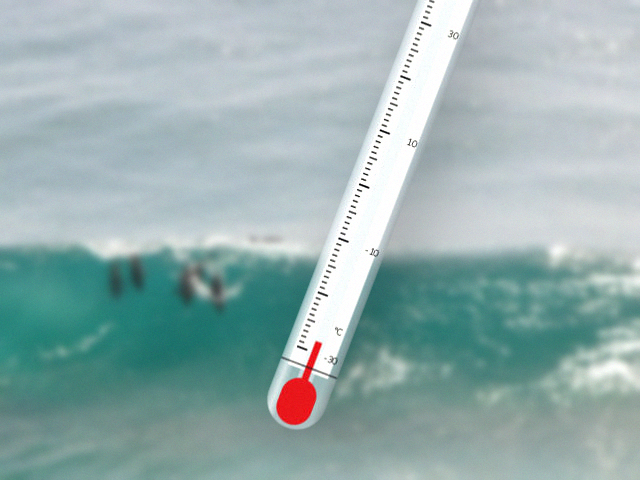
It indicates -28 °C
